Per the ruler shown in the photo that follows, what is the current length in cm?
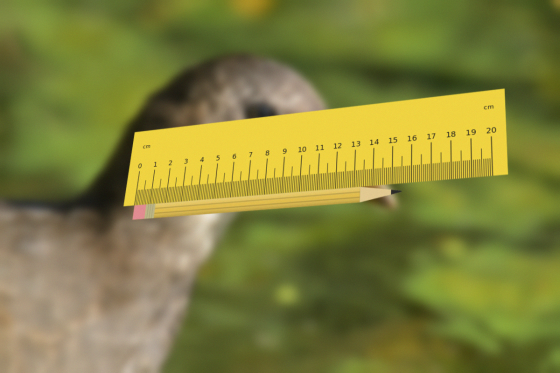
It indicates 15.5 cm
